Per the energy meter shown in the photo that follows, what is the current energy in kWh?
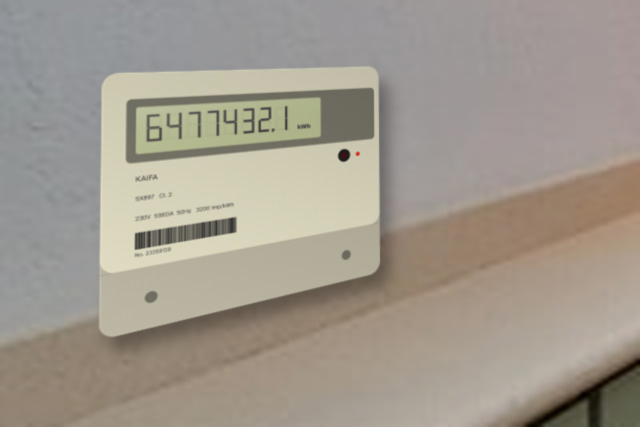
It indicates 6477432.1 kWh
